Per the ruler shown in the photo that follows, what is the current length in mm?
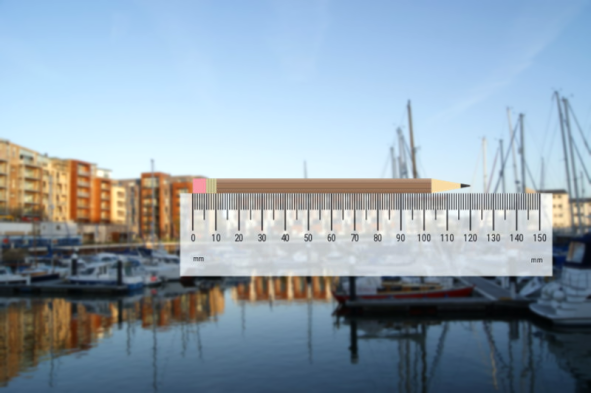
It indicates 120 mm
